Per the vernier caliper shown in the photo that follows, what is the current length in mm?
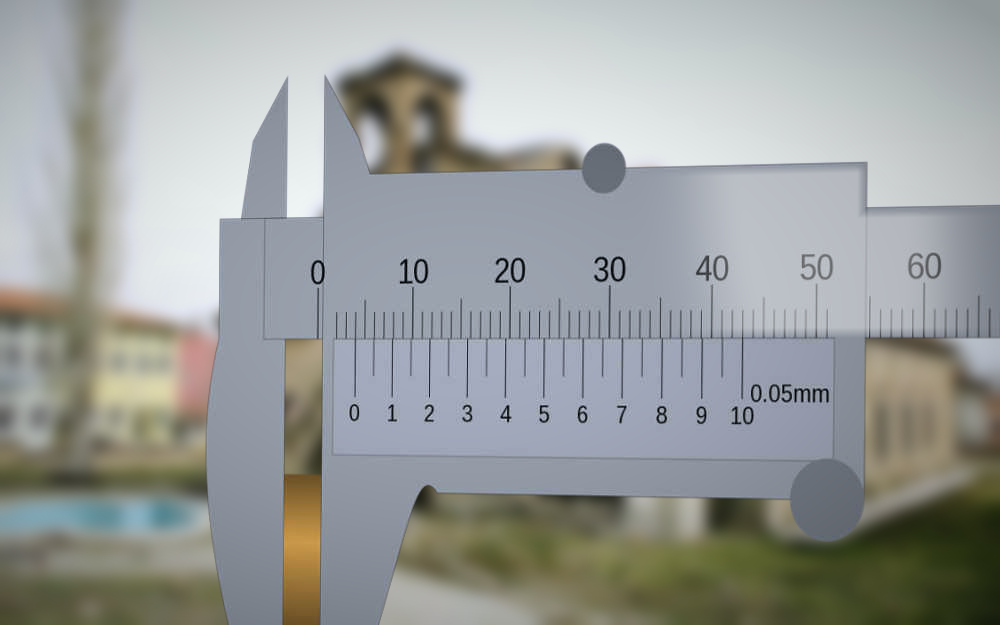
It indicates 4.0 mm
